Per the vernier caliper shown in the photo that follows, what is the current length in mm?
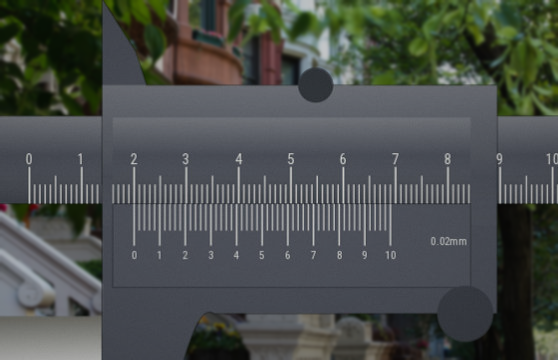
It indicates 20.0 mm
